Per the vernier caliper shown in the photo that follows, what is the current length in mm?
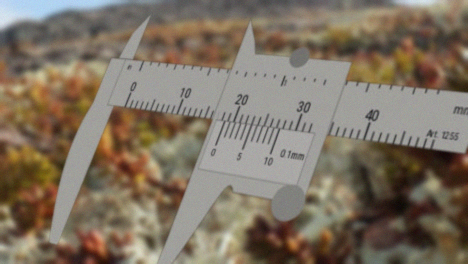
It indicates 18.5 mm
